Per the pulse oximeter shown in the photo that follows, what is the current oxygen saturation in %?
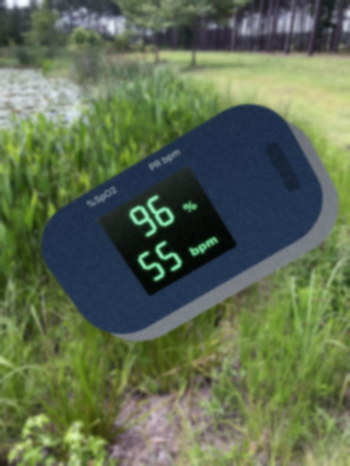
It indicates 96 %
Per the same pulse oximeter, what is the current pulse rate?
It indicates 55 bpm
